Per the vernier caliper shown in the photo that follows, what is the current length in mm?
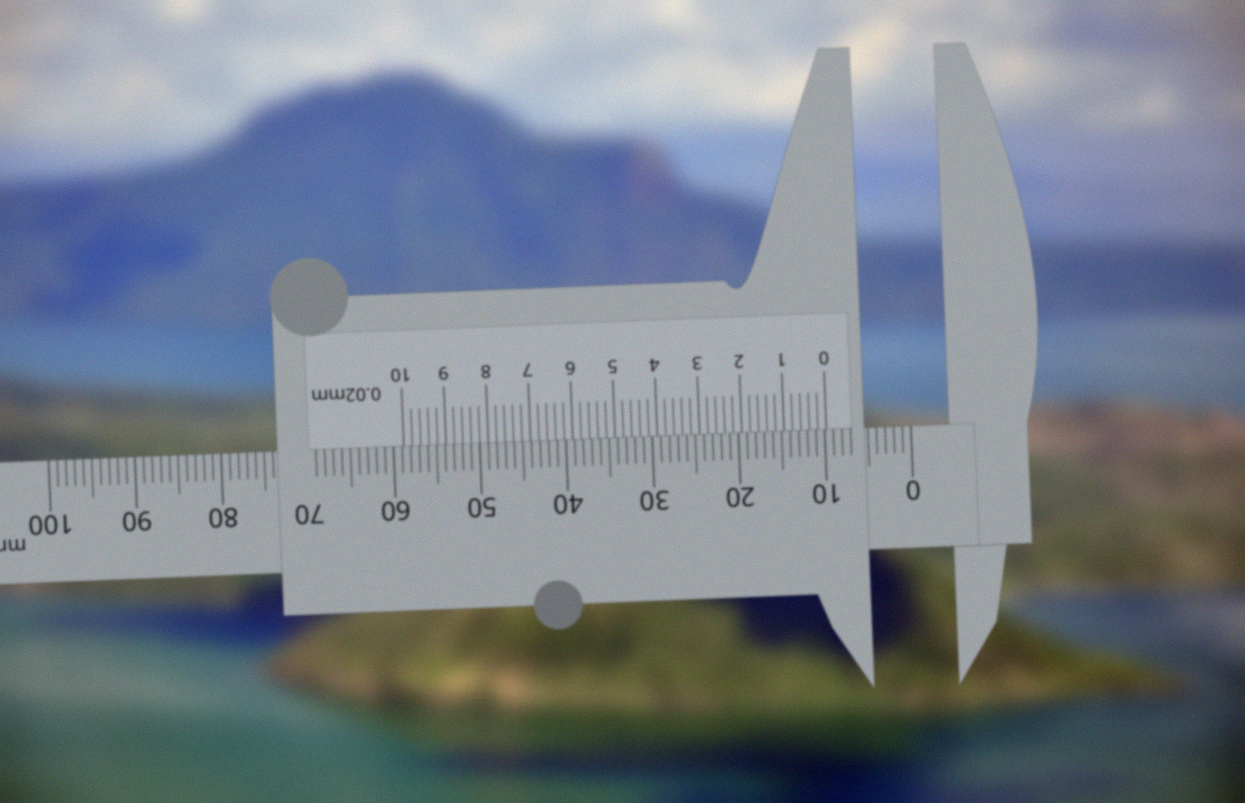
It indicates 9.8 mm
